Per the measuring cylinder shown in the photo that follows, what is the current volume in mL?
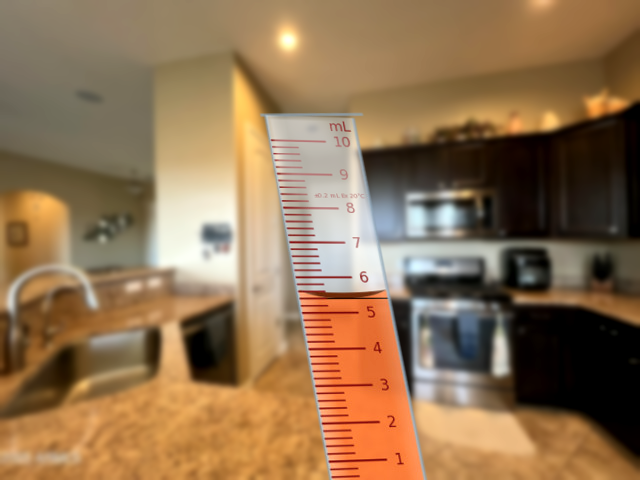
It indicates 5.4 mL
